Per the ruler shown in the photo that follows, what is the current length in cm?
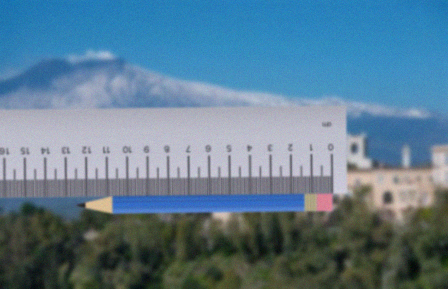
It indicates 12.5 cm
